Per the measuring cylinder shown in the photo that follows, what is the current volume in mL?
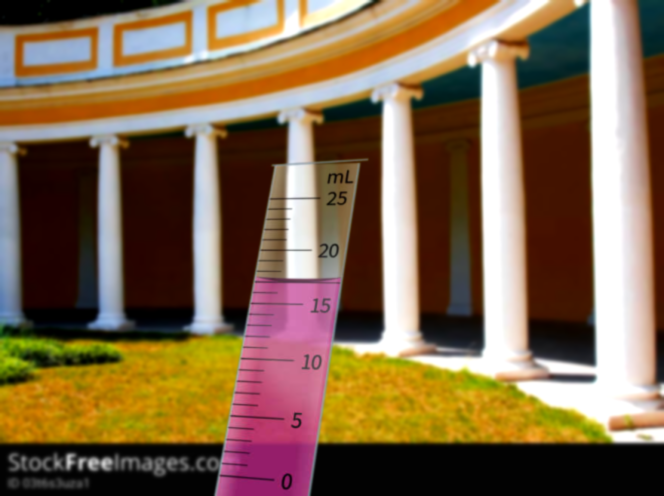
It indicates 17 mL
